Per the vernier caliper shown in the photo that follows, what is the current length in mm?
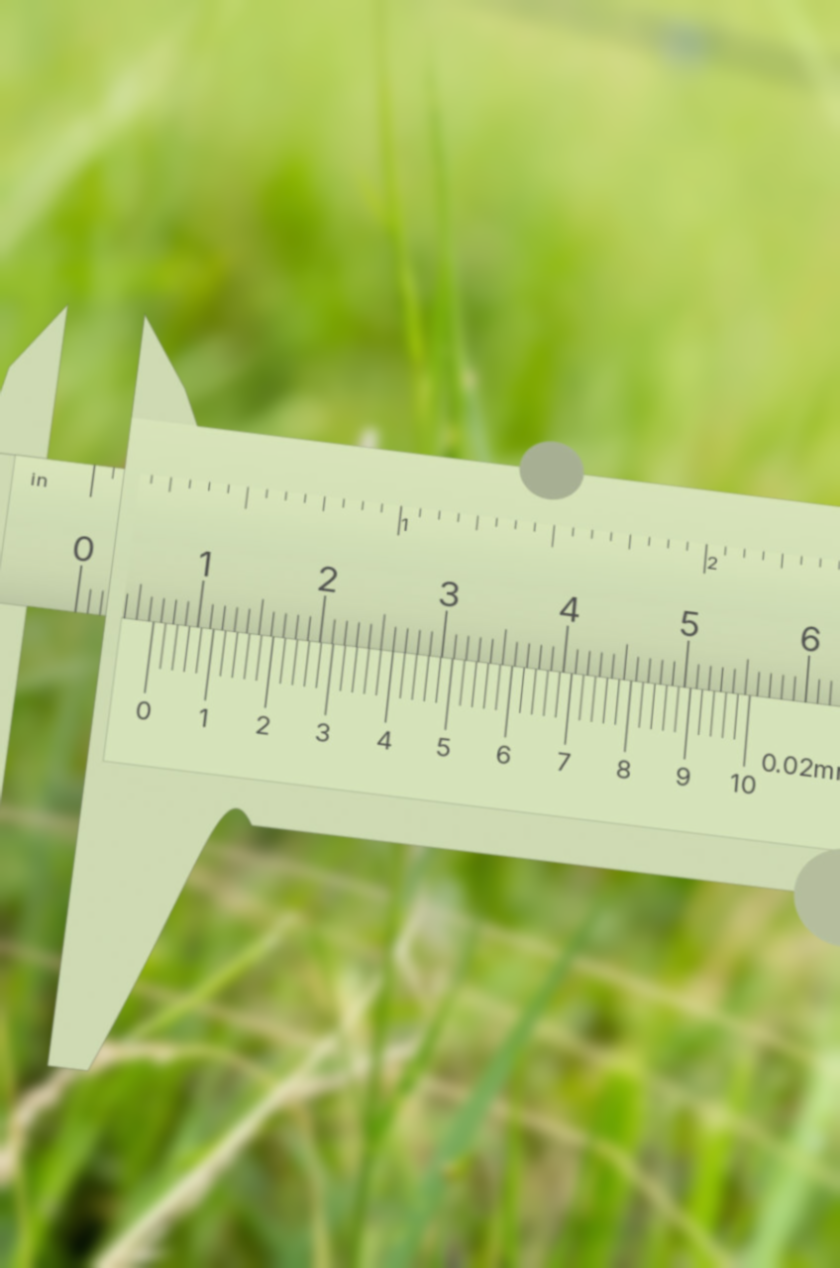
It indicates 6.4 mm
